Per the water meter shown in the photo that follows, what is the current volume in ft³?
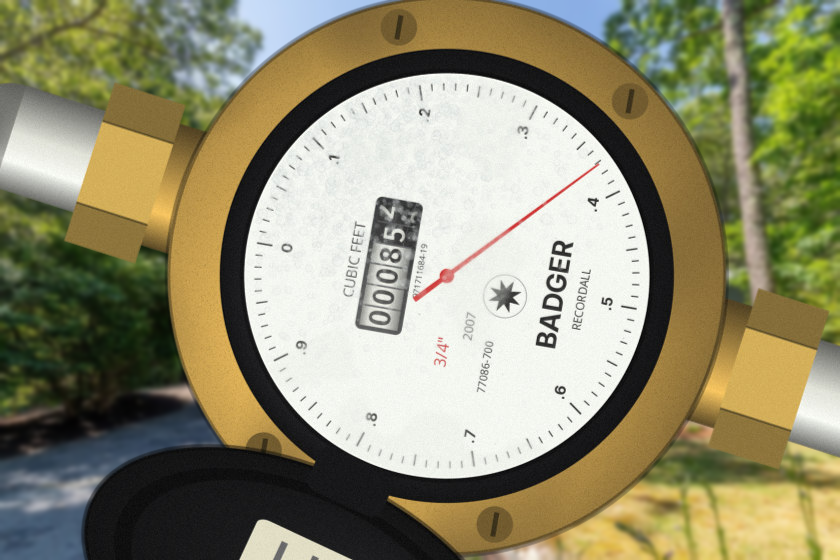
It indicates 852.37 ft³
